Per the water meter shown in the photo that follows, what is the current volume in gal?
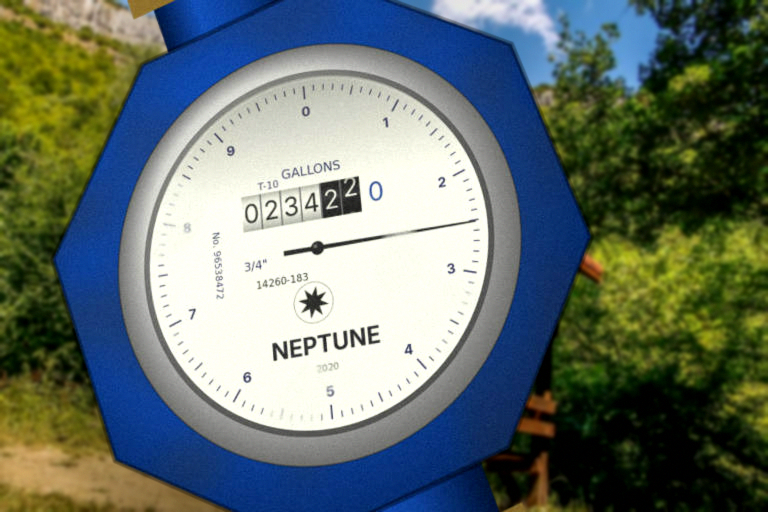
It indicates 234222.5 gal
